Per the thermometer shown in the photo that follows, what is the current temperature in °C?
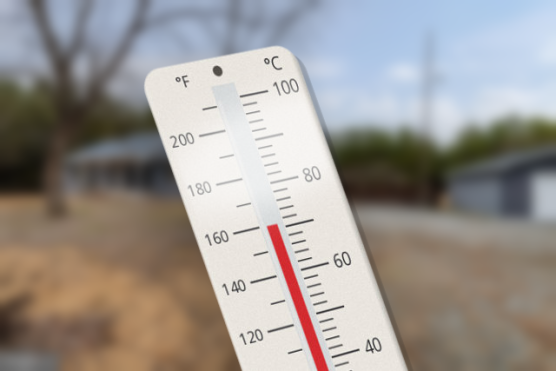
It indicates 71 °C
